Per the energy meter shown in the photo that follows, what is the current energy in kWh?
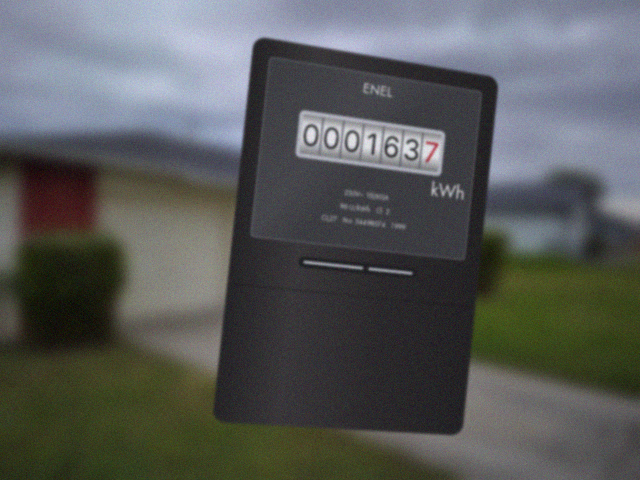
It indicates 163.7 kWh
